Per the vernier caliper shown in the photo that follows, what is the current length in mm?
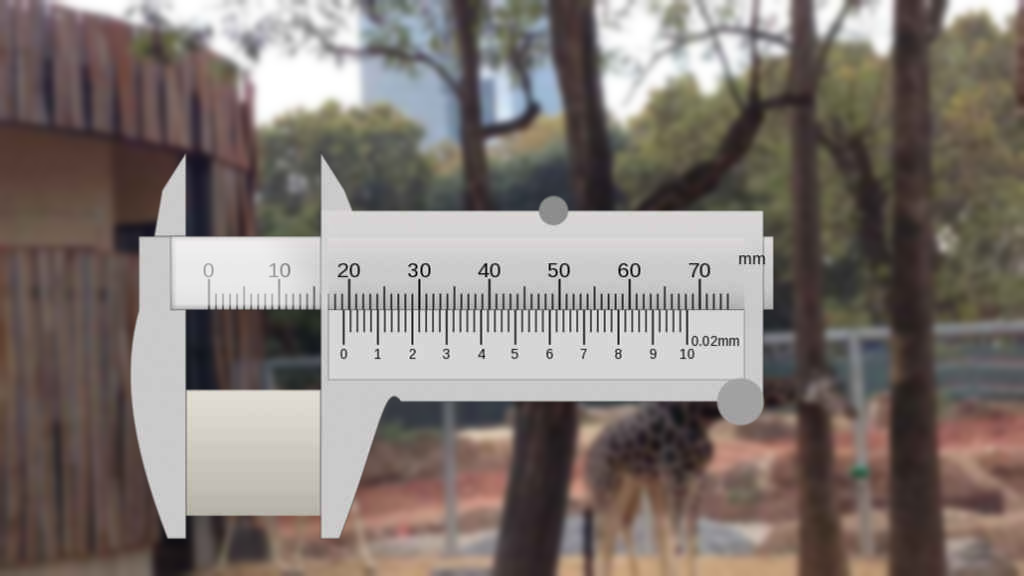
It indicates 19.2 mm
